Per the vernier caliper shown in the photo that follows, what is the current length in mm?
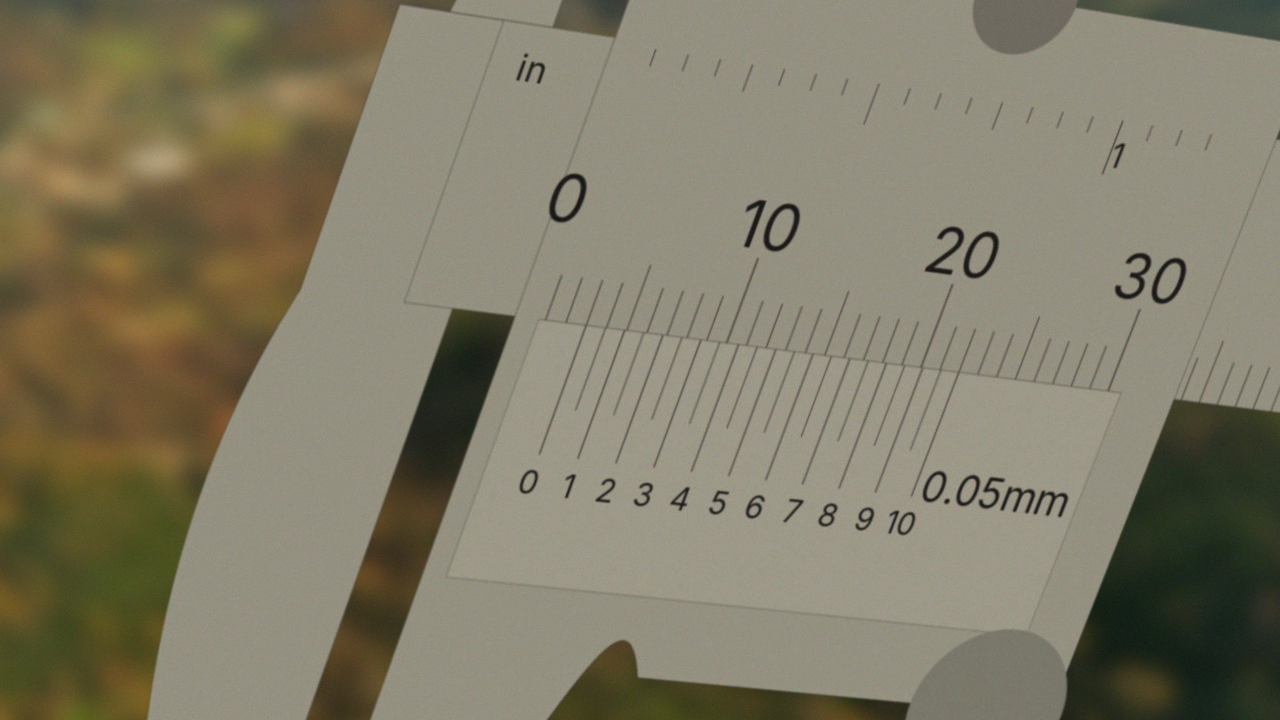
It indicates 3.0 mm
